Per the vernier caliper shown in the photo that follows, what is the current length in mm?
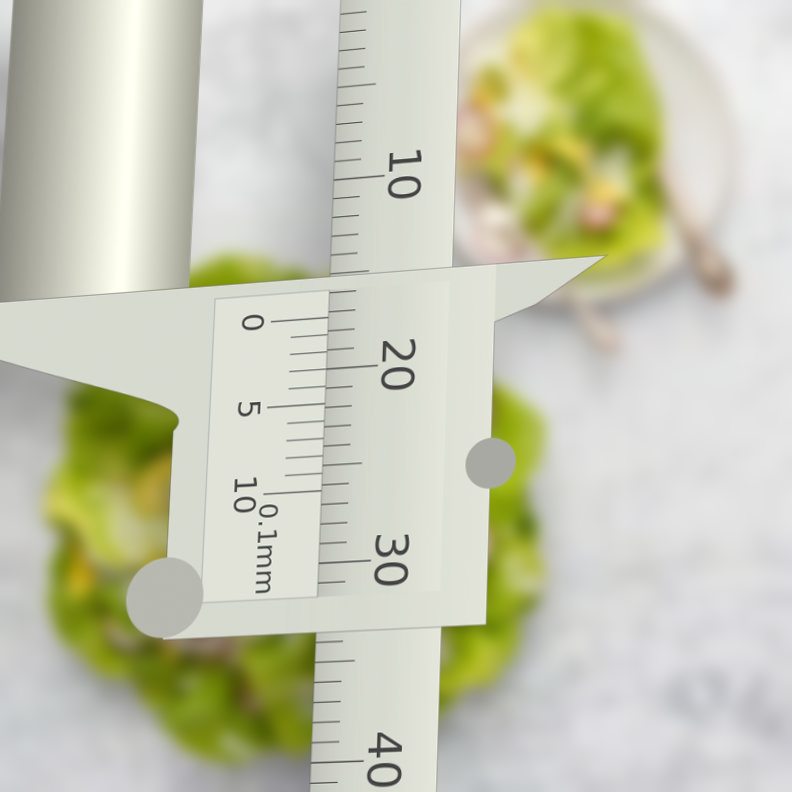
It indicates 17.3 mm
